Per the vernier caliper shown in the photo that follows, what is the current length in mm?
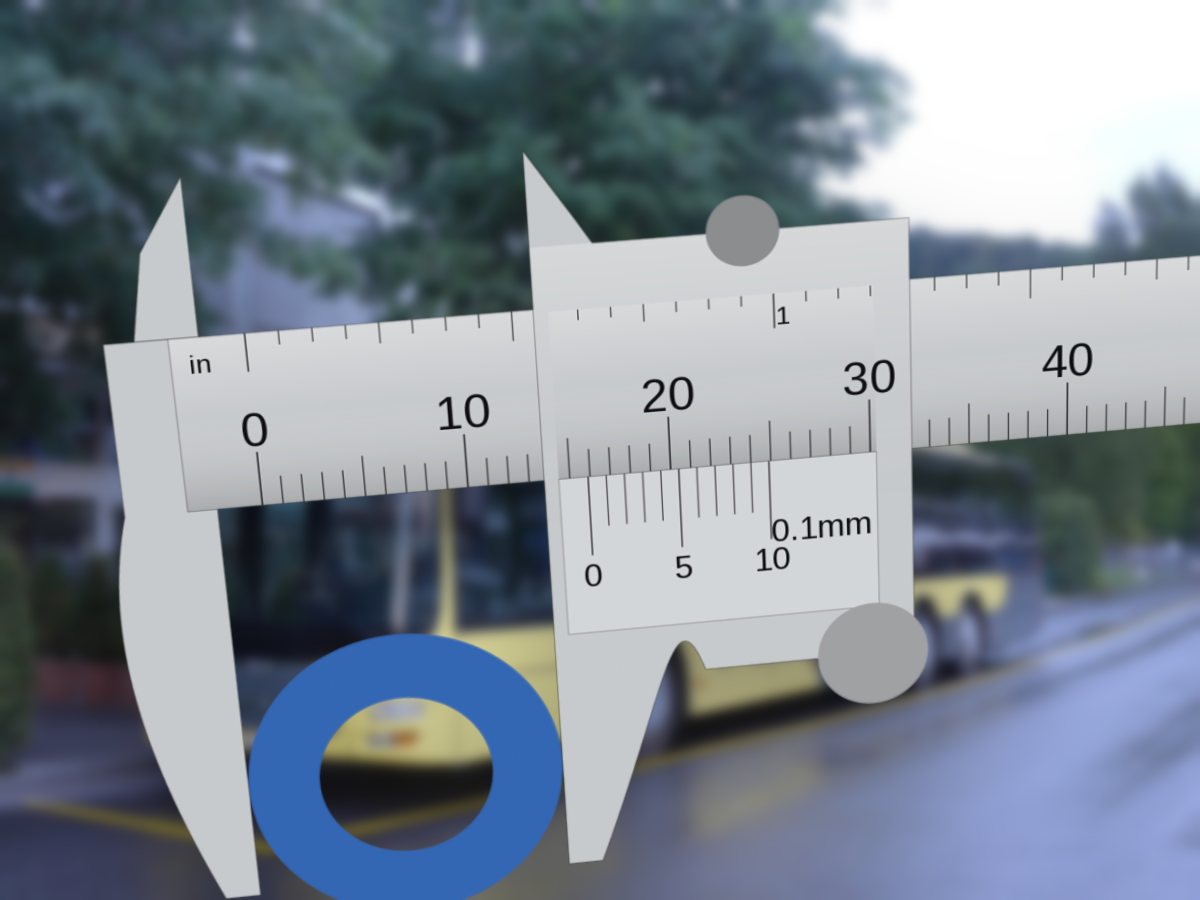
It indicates 15.9 mm
